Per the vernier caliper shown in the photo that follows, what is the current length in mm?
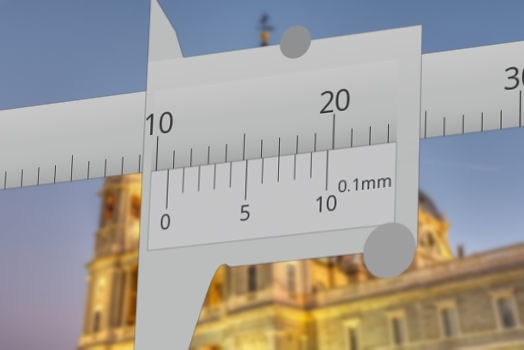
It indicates 10.7 mm
